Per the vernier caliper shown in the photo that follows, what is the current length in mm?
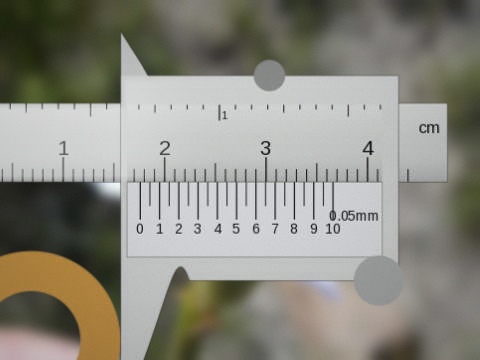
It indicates 17.6 mm
